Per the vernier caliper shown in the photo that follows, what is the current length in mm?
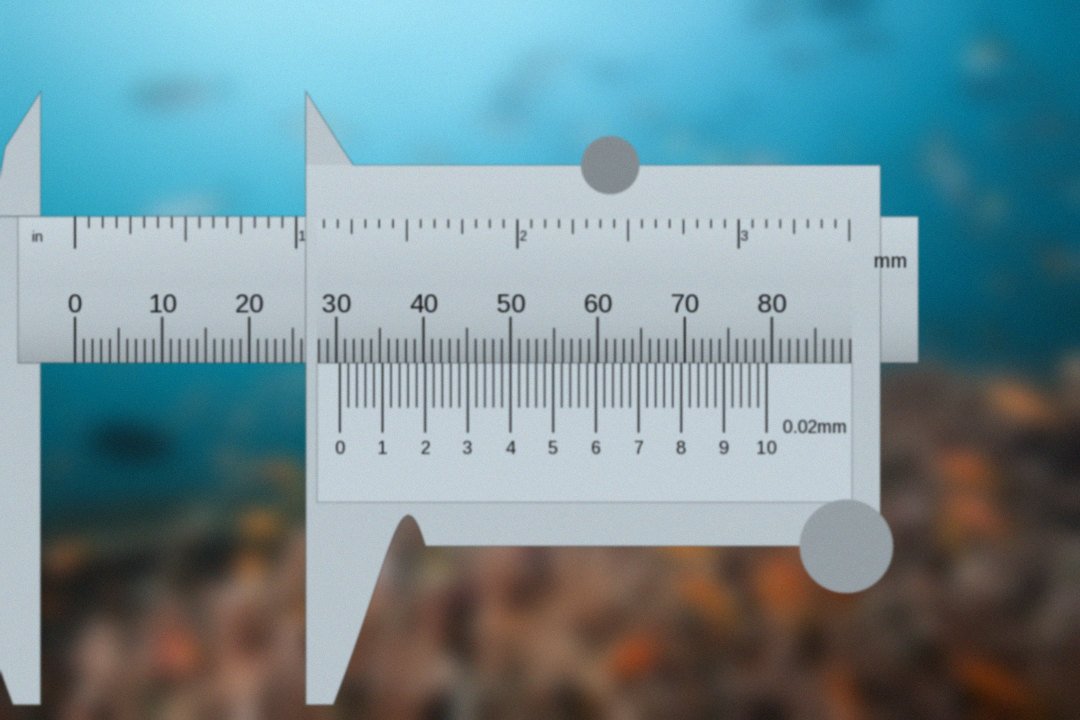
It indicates 30.4 mm
